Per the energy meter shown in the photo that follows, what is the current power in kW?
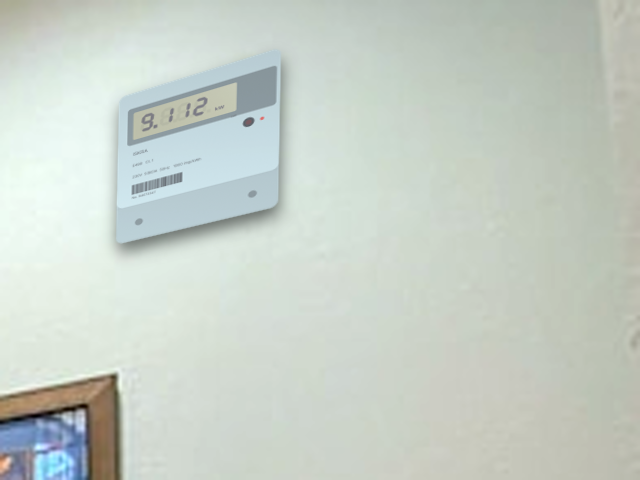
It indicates 9.112 kW
